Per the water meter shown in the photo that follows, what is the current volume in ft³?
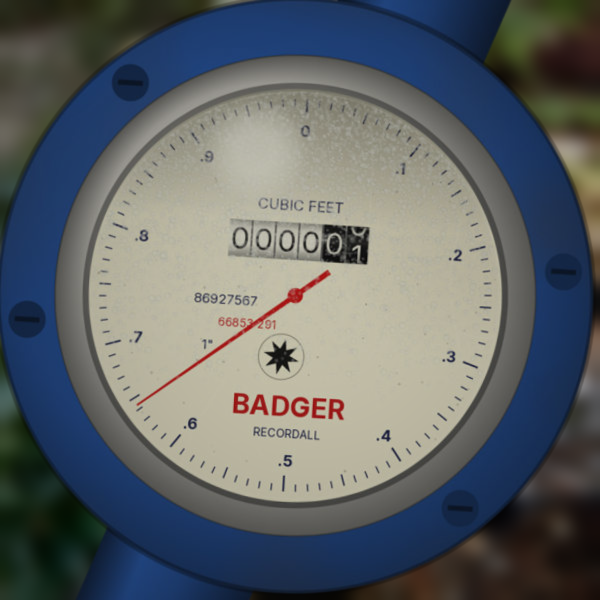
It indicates 0.64 ft³
